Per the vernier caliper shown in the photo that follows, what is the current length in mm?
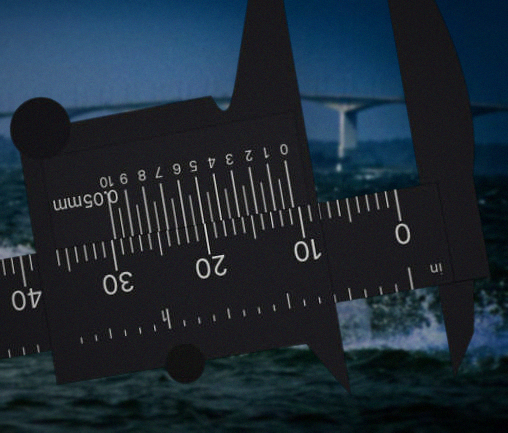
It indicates 10.6 mm
